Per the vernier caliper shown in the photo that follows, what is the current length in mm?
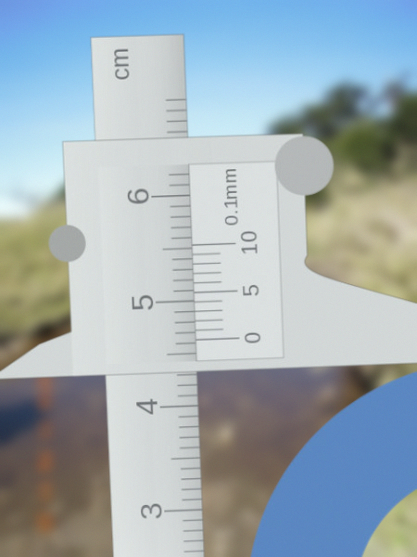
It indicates 46.3 mm
